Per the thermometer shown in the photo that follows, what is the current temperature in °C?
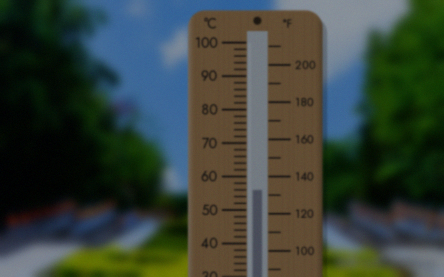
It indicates 56 °C
